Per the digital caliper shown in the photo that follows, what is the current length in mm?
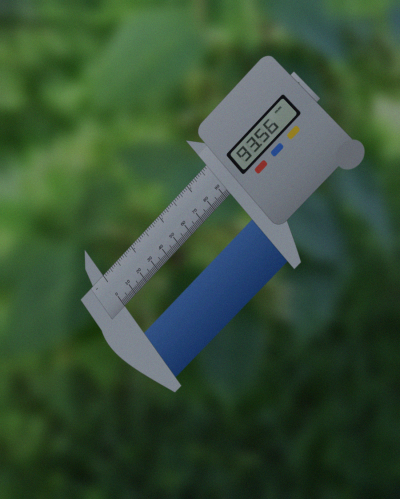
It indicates 93.56 mm
